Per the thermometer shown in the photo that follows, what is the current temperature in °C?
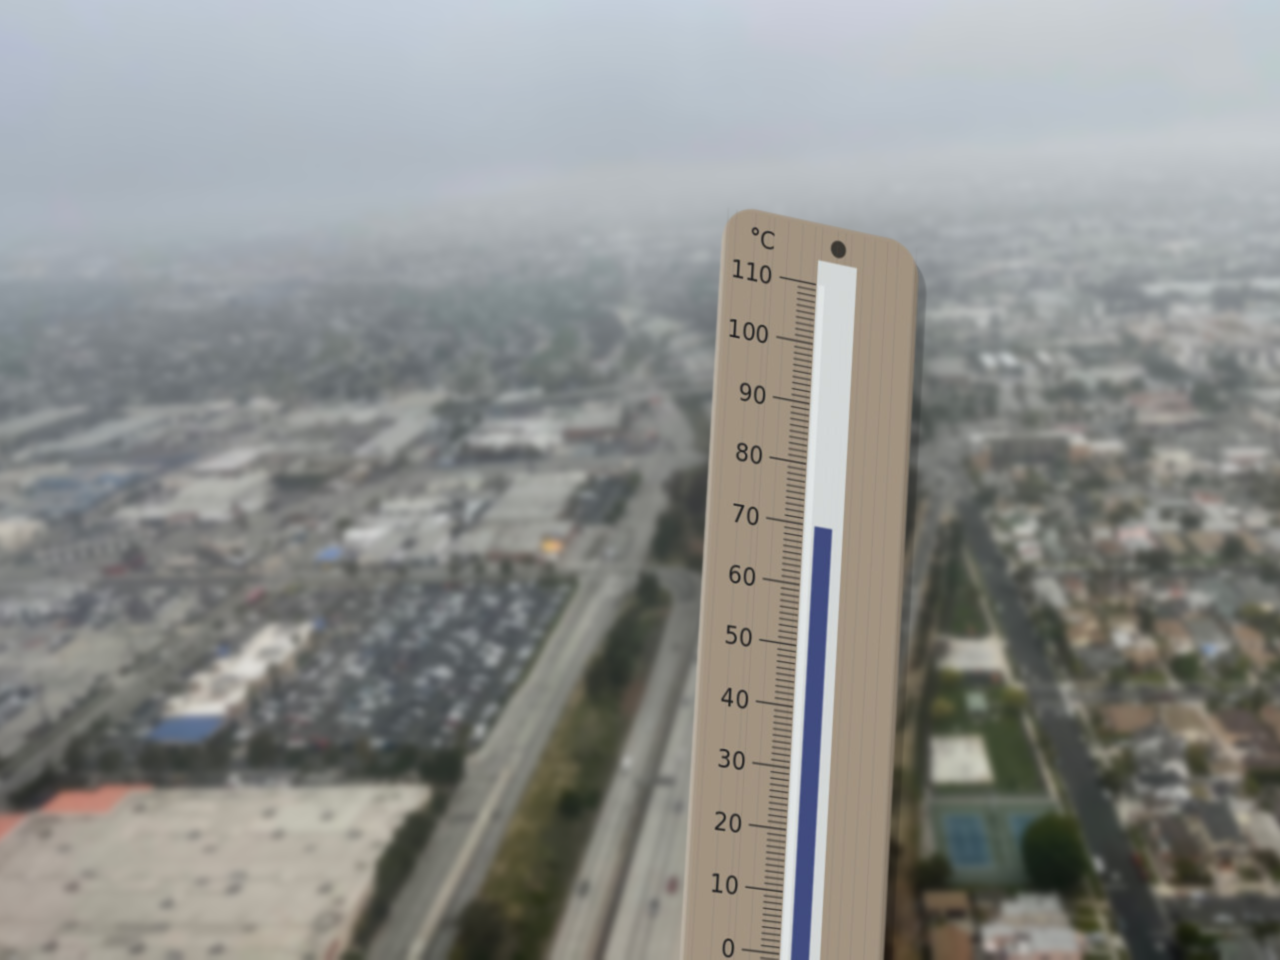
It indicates 70 °C
